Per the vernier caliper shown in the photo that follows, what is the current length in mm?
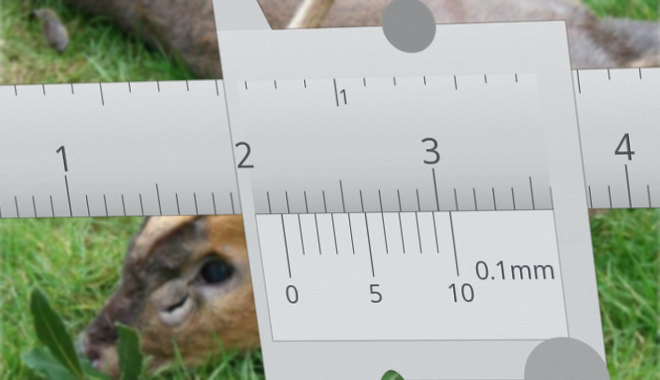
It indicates 21.6 mm
